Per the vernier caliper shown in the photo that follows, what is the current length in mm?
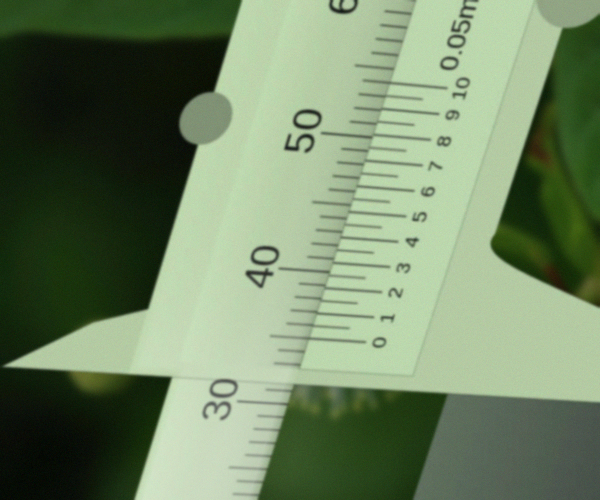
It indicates 35.0 mm
